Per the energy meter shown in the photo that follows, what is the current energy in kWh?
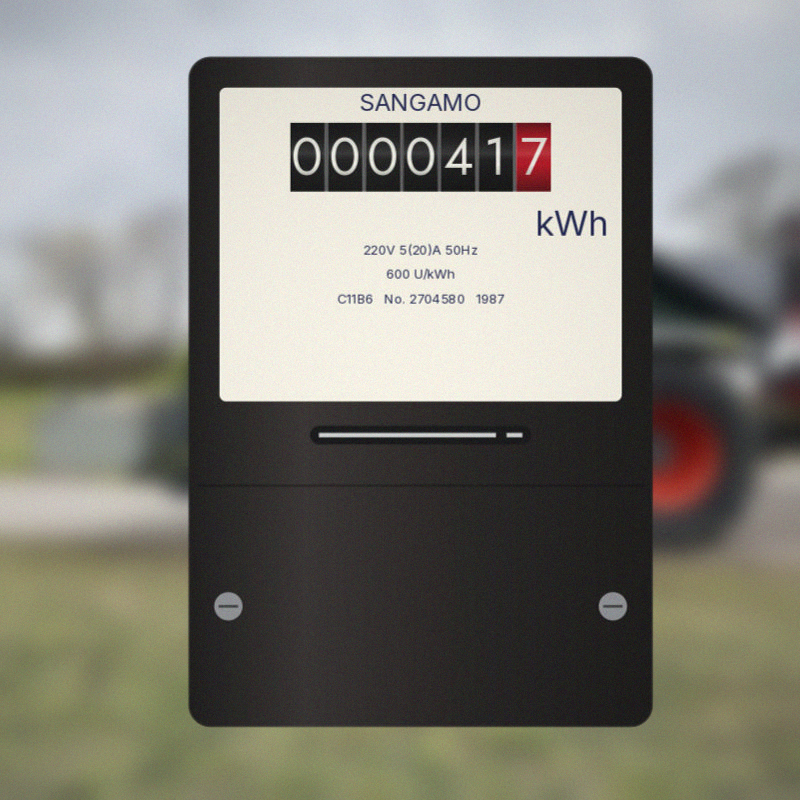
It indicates 41.7 kWh
